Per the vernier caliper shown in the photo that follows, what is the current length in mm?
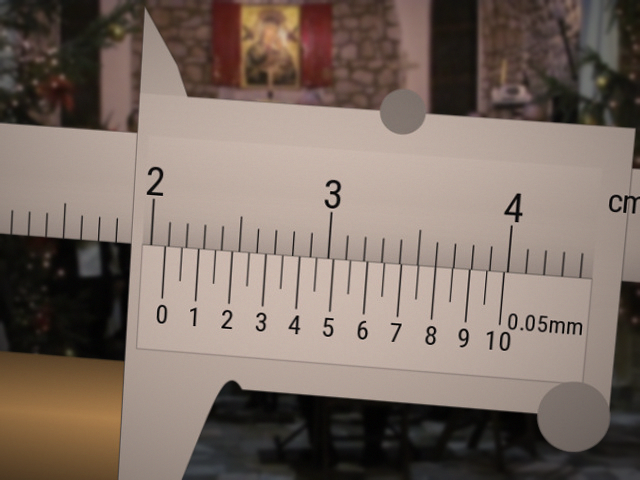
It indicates 20.8 mm
